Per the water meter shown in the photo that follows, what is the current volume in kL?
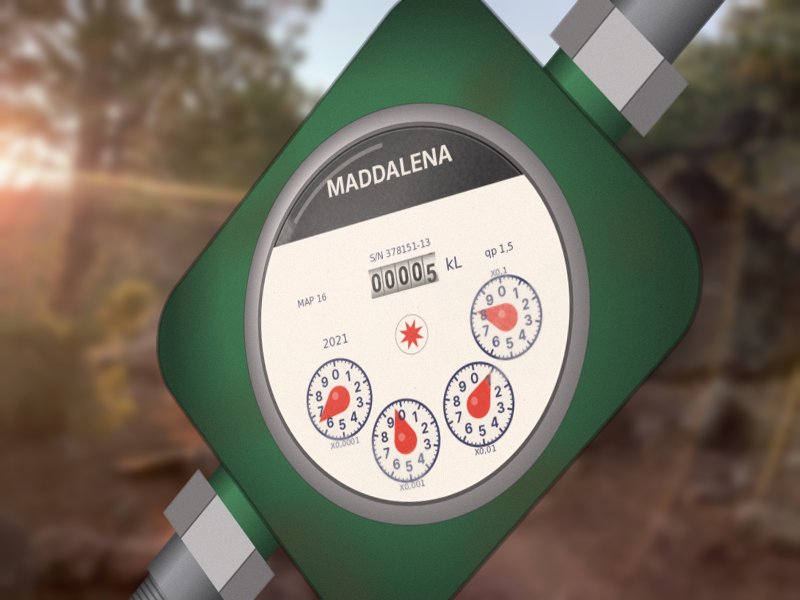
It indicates 4.8096 kL
